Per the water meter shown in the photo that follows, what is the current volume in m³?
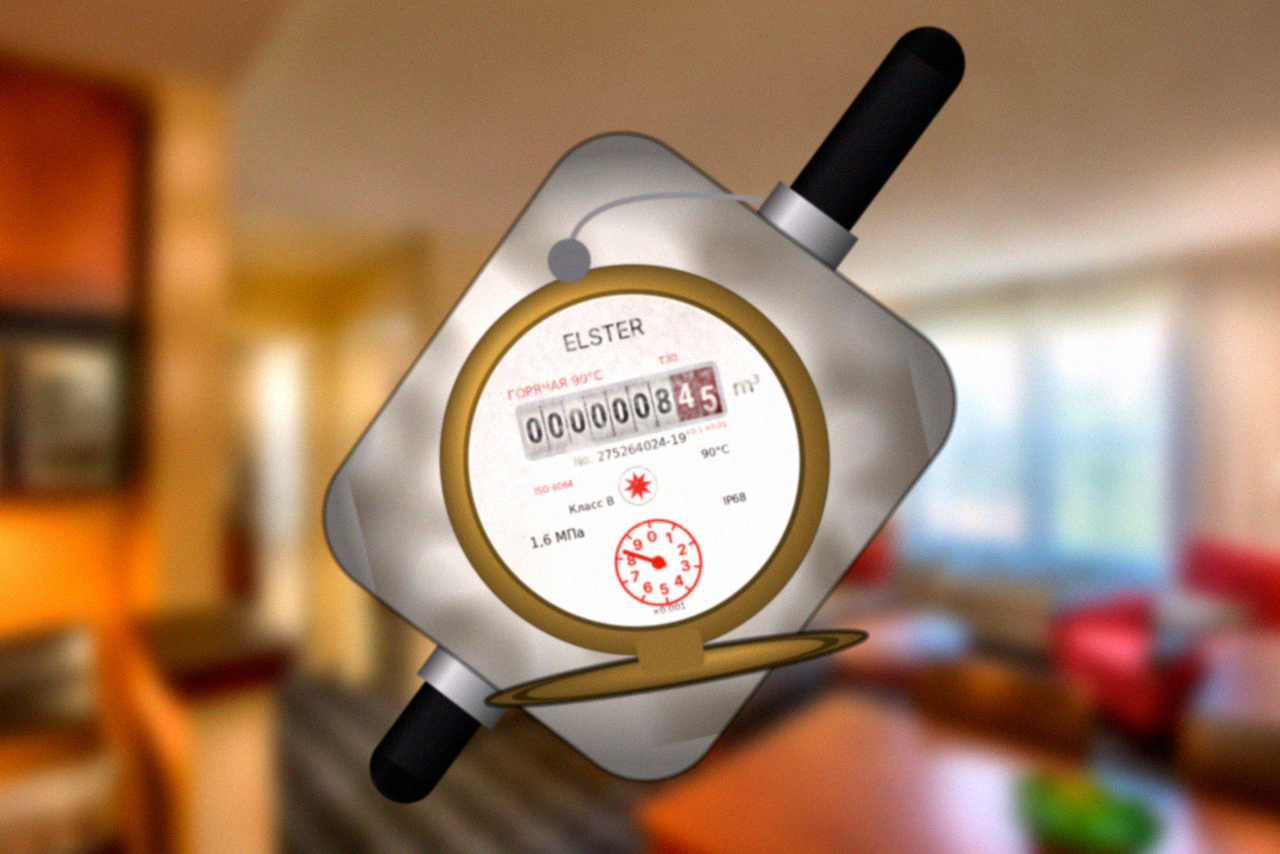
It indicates 8.448 m³
